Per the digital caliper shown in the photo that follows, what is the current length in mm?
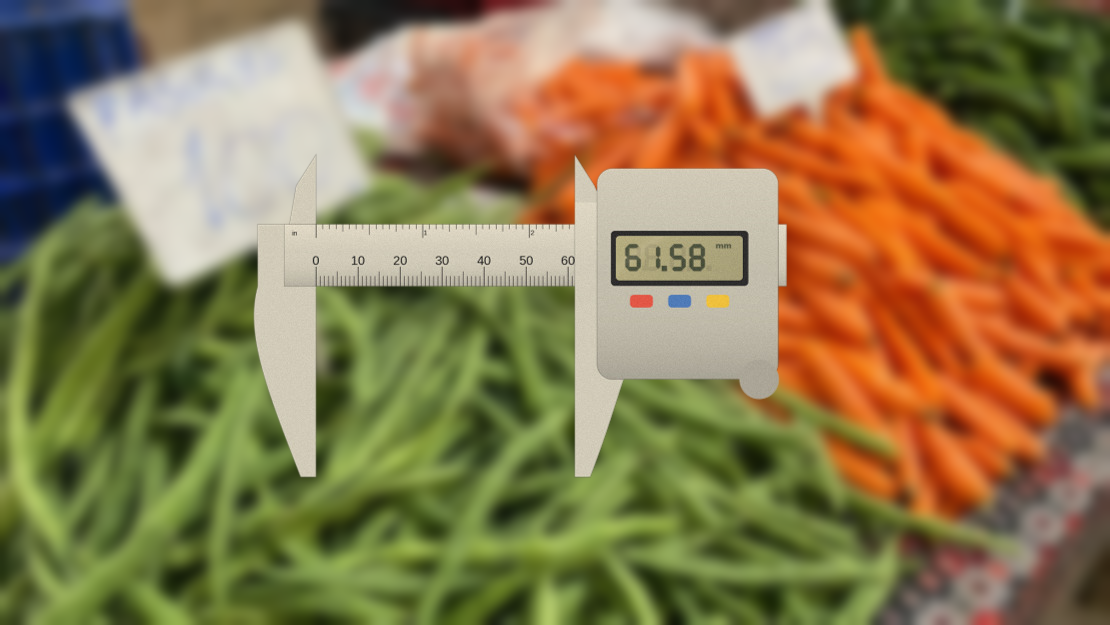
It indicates 61.58 mm
